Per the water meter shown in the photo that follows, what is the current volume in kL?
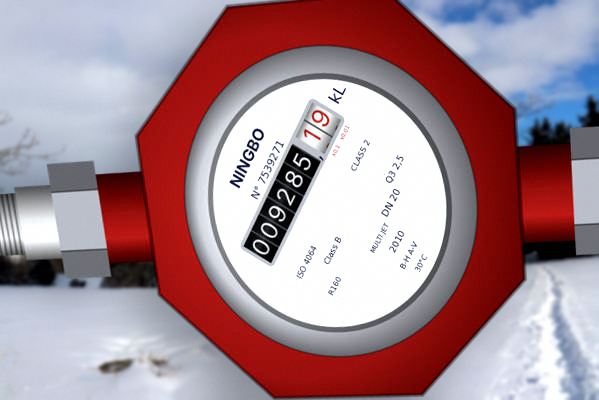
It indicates 9285.19 kL
